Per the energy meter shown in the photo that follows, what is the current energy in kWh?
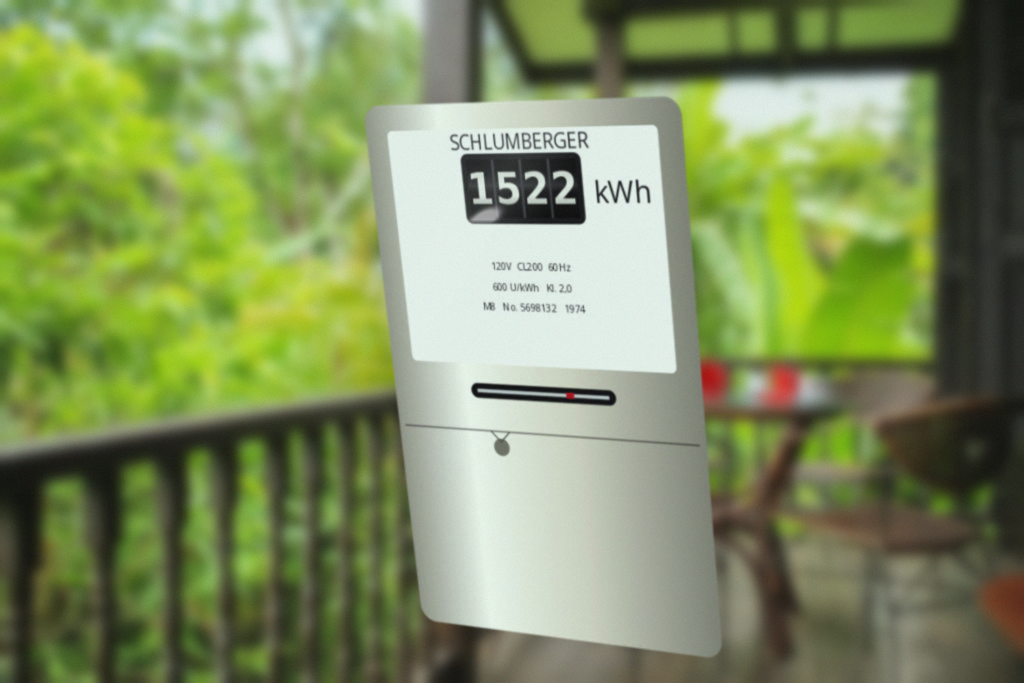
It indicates 1522 kWh
